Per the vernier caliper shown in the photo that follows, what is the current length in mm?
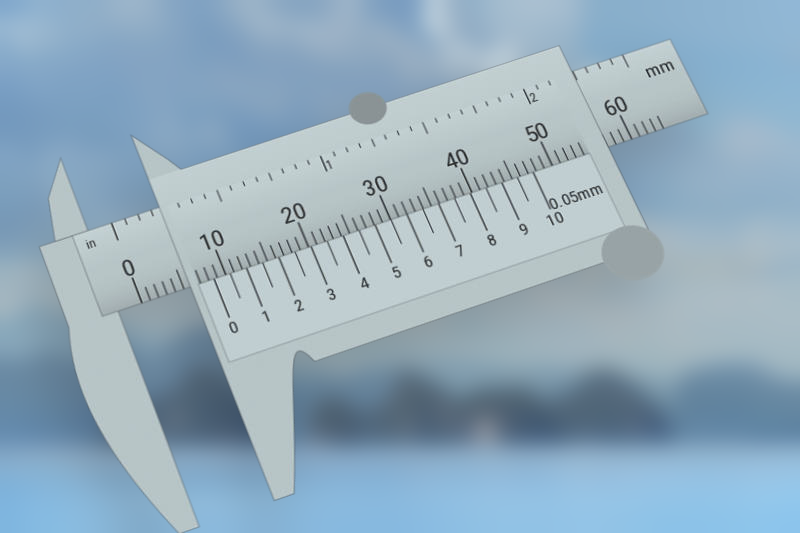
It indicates 8.6 mm
